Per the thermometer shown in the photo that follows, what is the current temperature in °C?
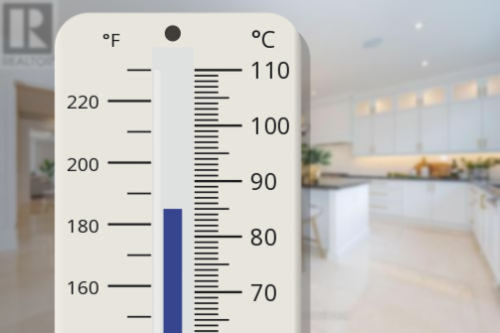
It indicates 85 °C
